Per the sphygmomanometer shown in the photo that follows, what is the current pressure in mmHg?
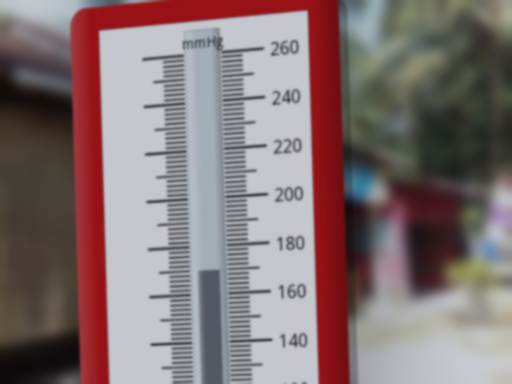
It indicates 170 mmHg
